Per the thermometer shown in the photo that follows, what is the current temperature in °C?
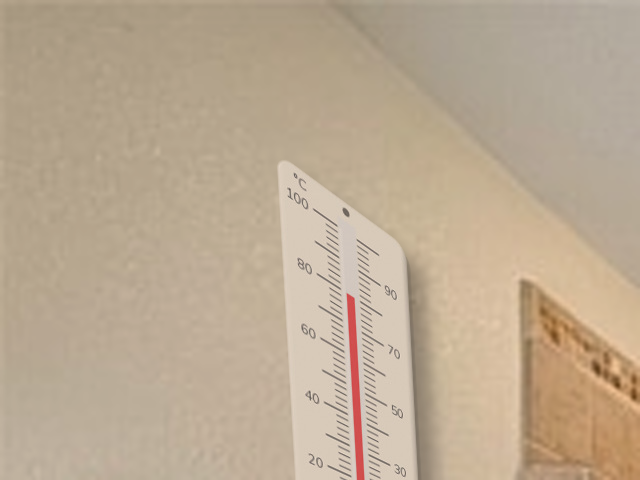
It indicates 80 °C
